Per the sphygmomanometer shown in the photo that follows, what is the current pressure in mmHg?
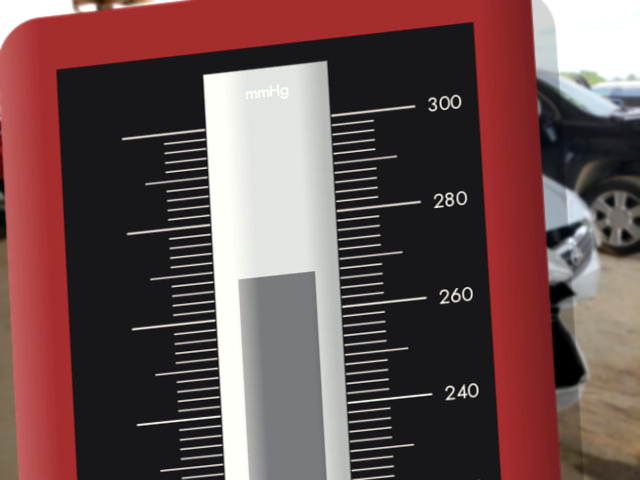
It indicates 268 mmHg
